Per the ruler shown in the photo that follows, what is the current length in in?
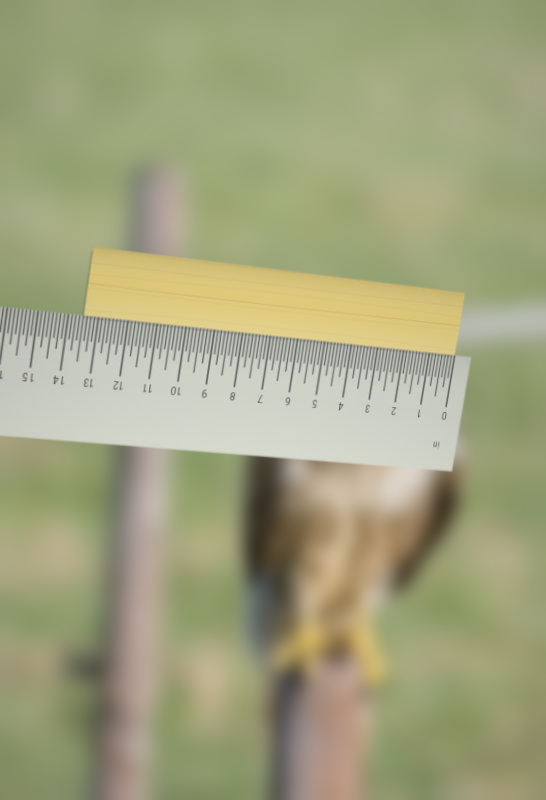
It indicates 13.5 in
